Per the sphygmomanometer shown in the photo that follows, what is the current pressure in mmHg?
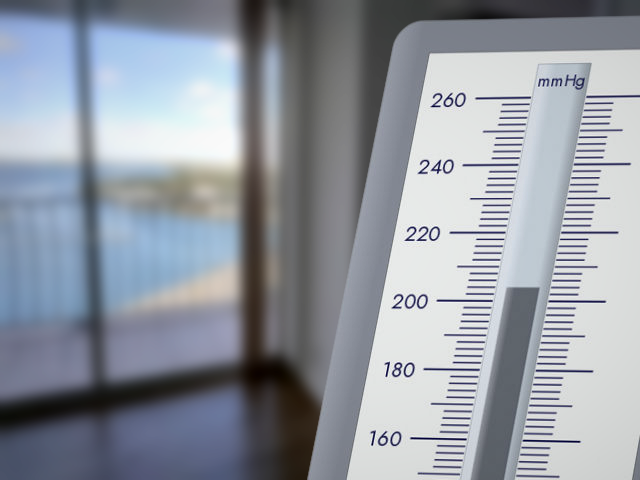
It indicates 204 mmHg
